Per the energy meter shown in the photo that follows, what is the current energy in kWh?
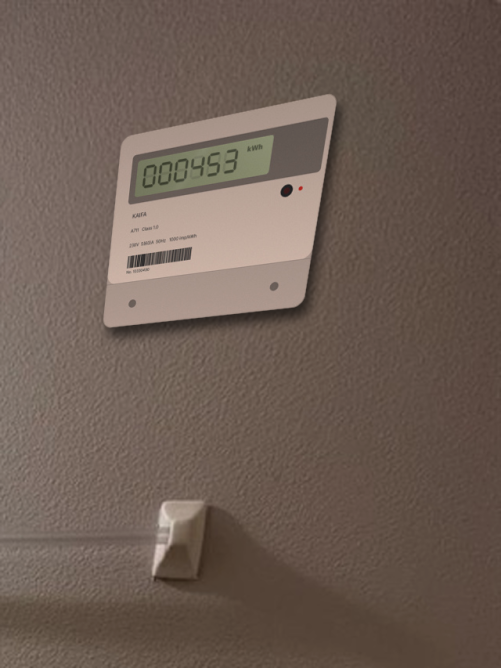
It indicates 453 kWh
